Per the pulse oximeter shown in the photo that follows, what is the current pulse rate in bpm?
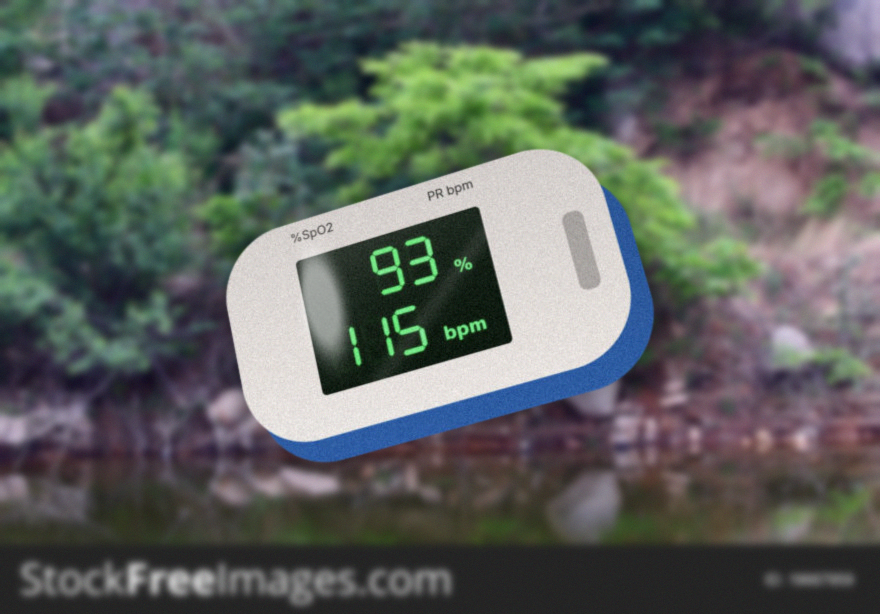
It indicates 115 bpm
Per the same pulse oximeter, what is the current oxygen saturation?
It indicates 93 %
